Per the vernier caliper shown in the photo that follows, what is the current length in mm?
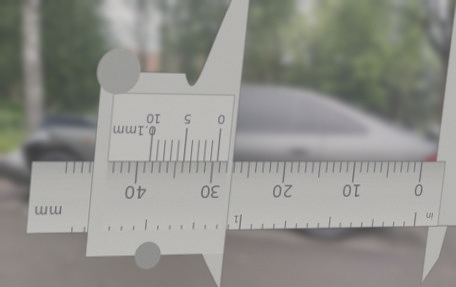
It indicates 29.4 mm
